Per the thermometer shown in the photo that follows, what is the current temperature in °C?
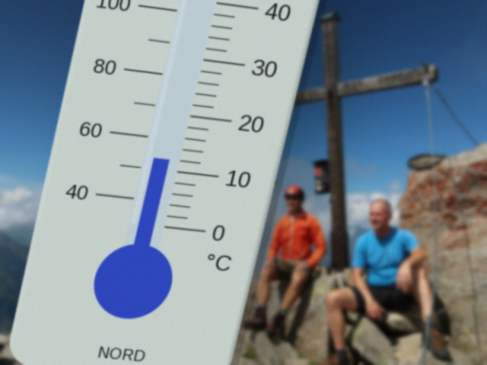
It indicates 12 °C
